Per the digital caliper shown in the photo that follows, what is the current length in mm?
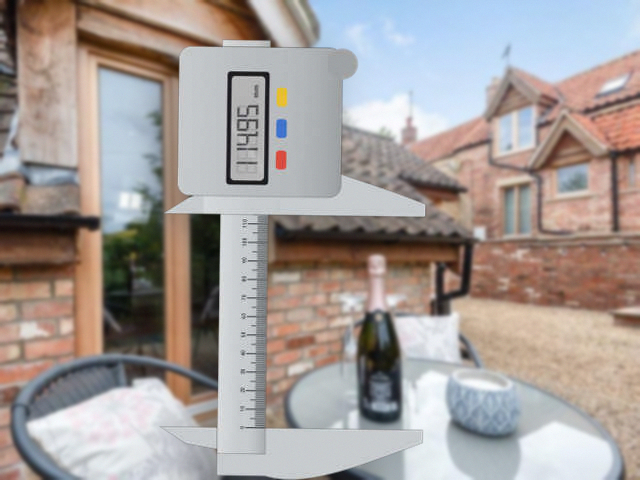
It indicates 114.95 mm
